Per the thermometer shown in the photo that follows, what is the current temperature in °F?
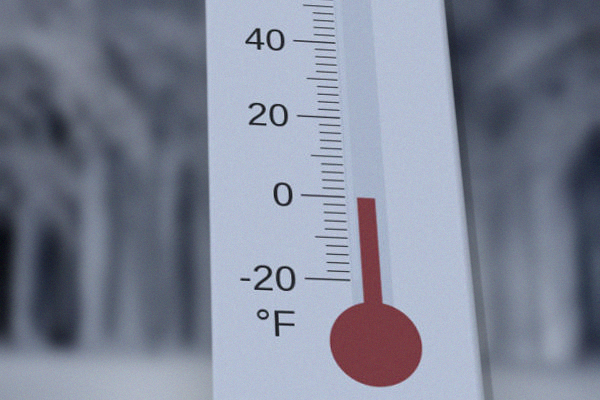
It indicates 0 °F
